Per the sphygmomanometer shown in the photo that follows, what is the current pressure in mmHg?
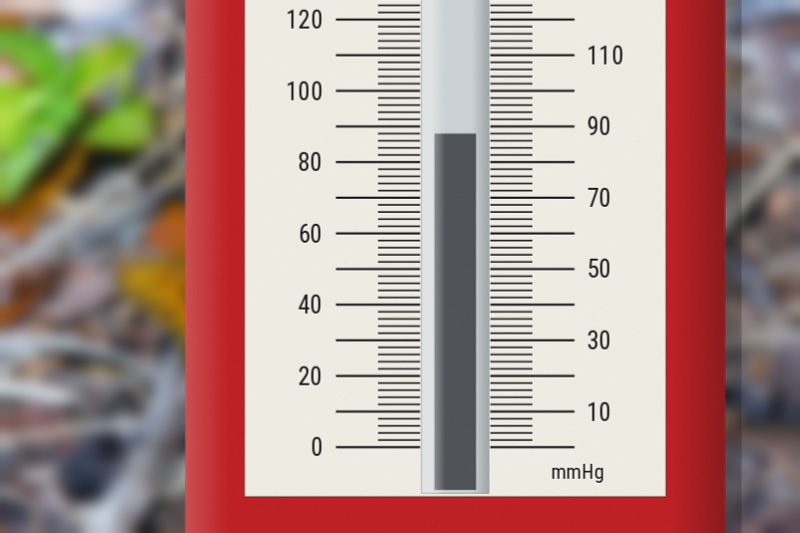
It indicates 88 mmHg
